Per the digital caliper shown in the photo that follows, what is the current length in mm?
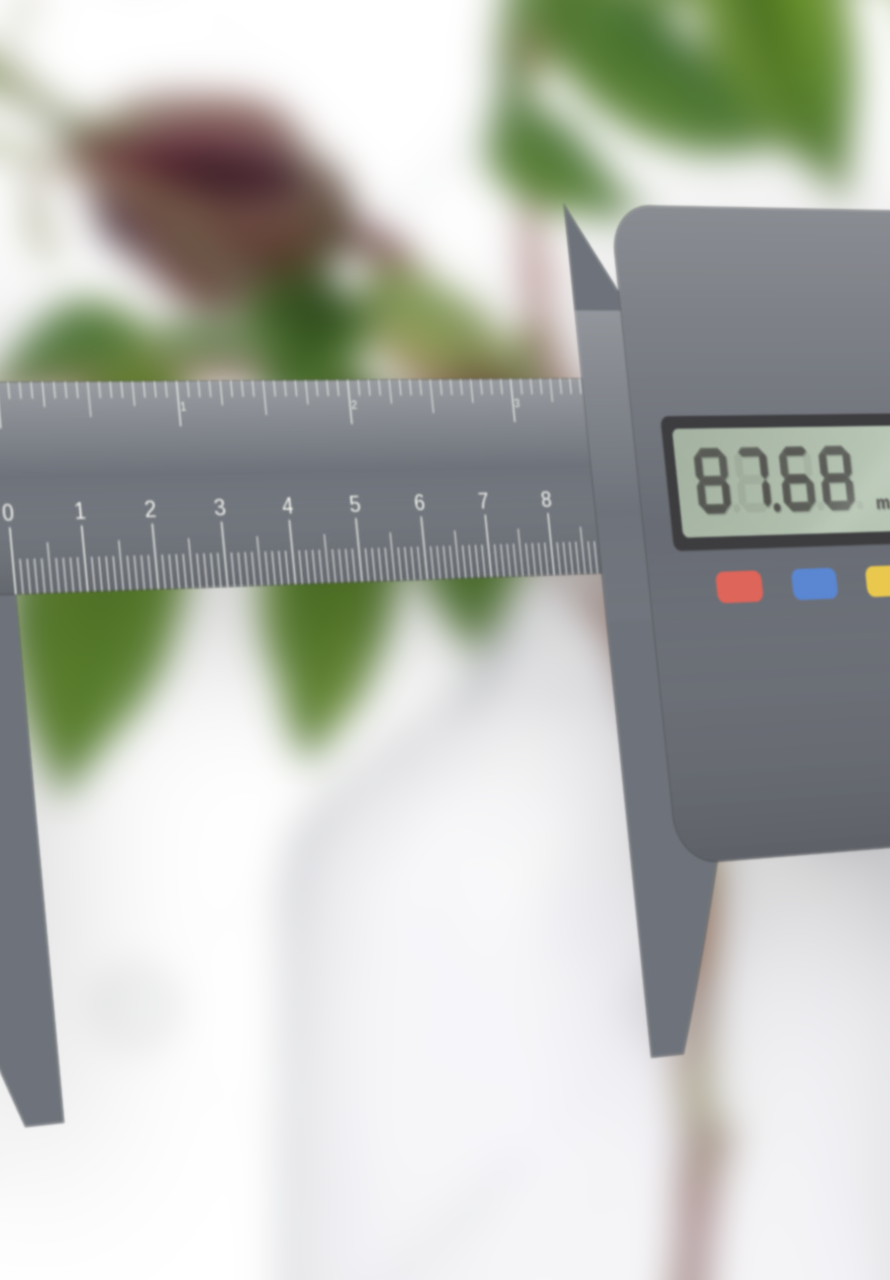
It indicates 87.68 mm
